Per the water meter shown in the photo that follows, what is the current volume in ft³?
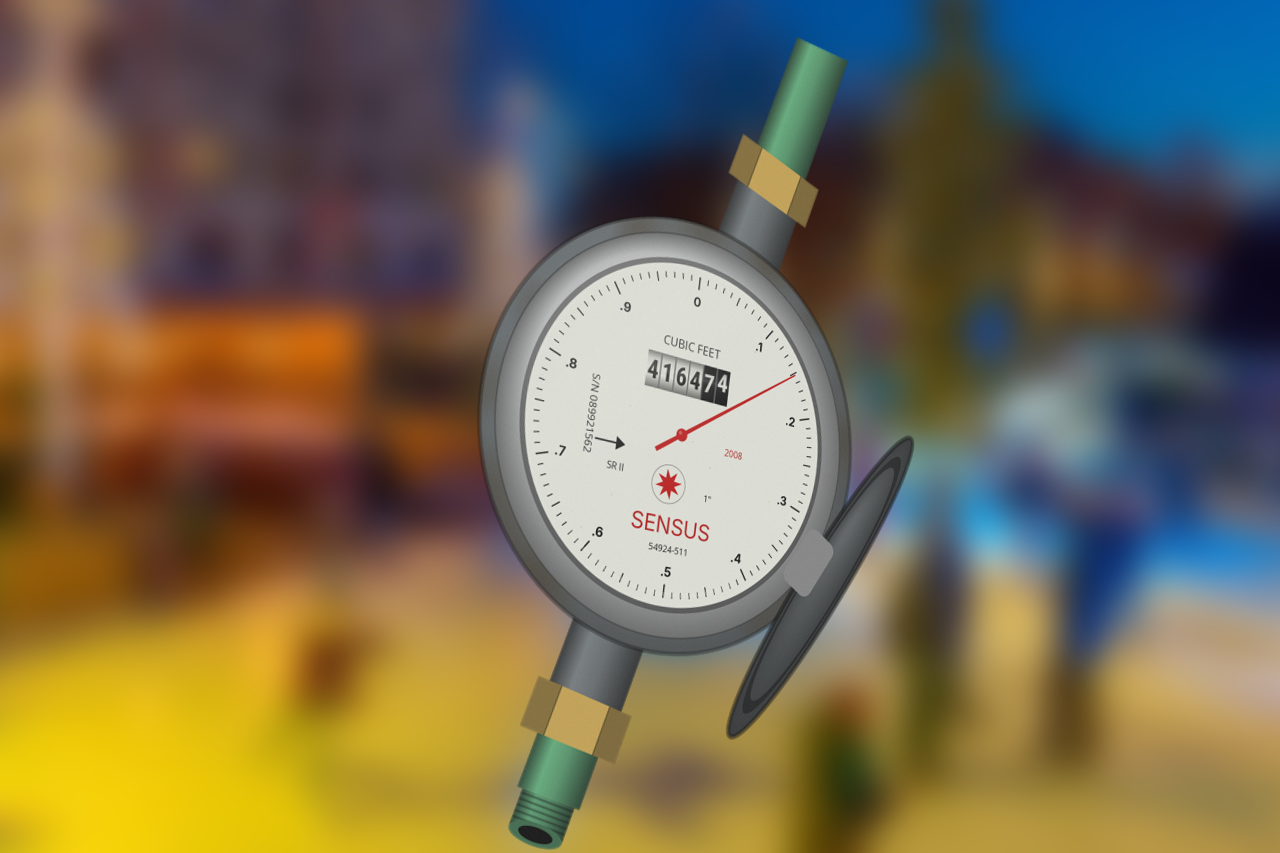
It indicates 416474.15 ft³
